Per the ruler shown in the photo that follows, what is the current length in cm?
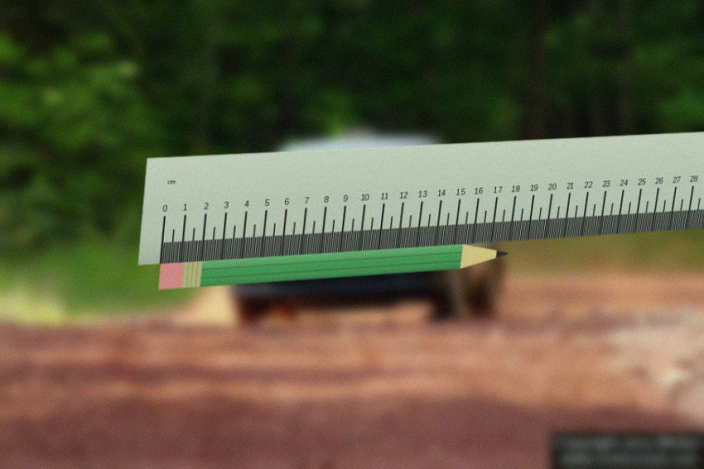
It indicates 18 cm
